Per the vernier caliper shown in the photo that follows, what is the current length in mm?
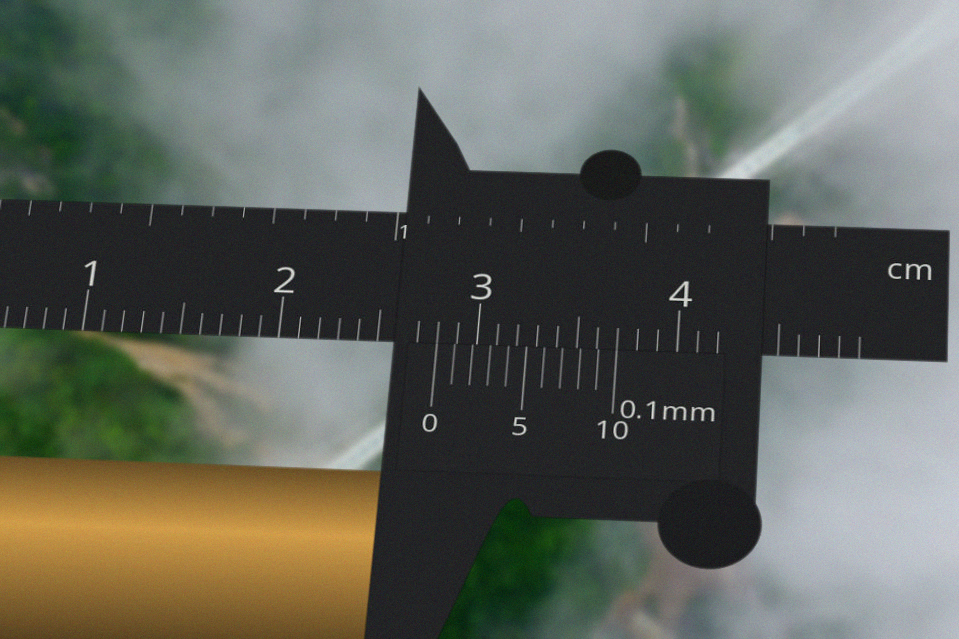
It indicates 28.0 mm
